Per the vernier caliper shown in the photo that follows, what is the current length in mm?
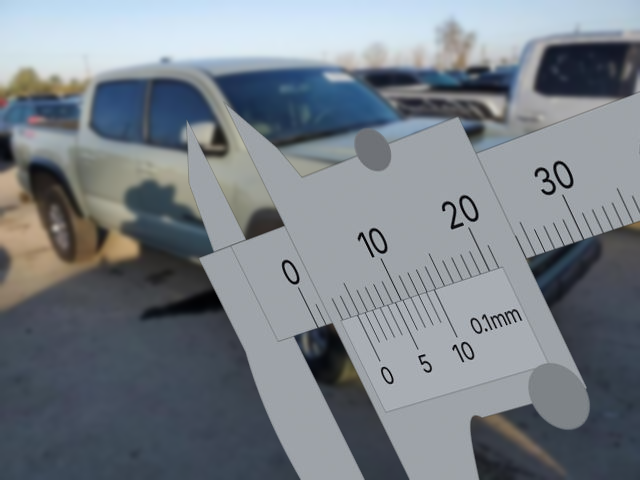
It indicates 4.8 mm
